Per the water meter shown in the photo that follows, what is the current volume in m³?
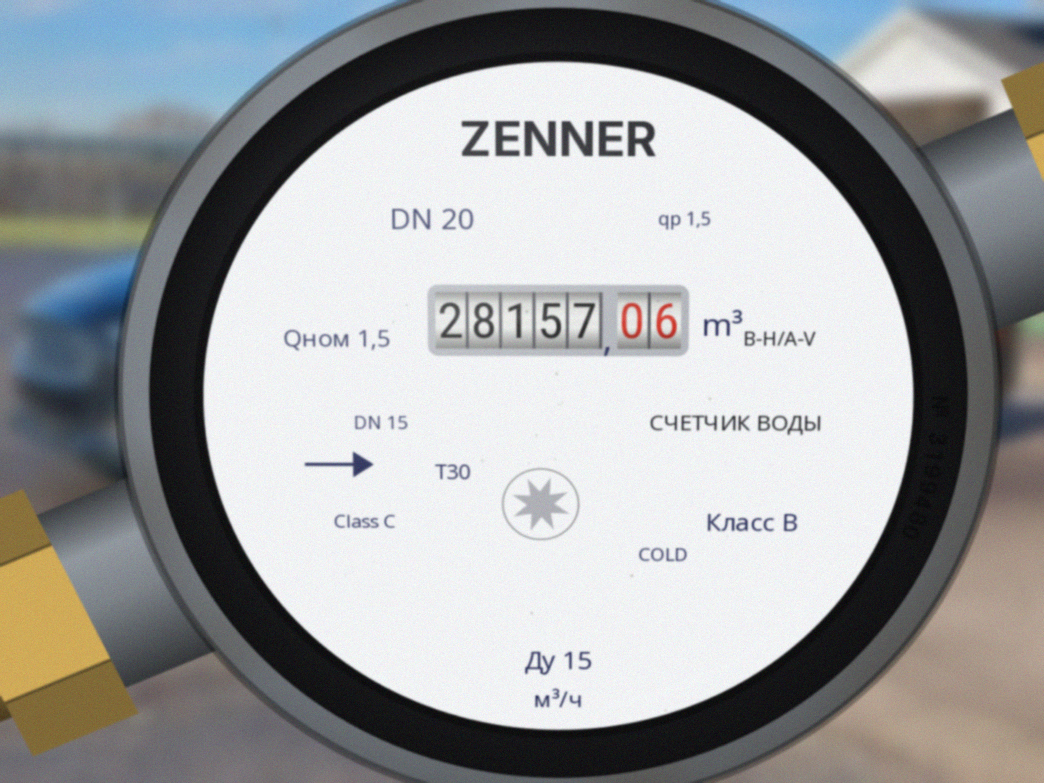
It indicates 28157.06 m³
